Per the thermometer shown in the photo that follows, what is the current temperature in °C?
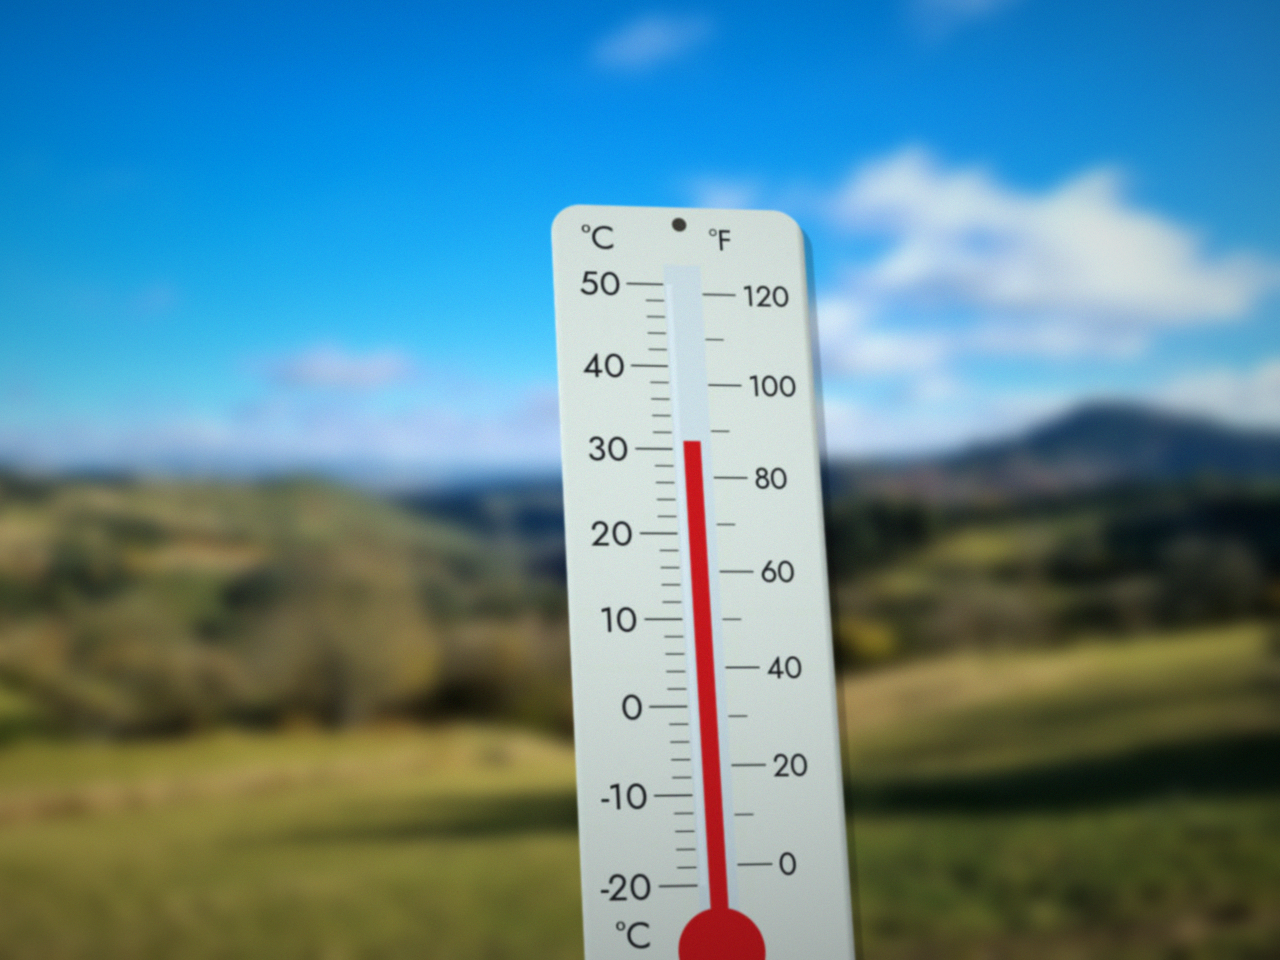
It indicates 31 °C
